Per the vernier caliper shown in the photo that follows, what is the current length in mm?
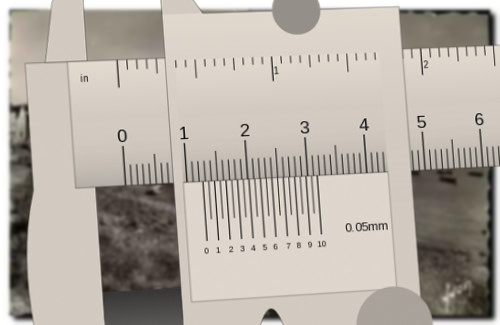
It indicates 12.6 mm
